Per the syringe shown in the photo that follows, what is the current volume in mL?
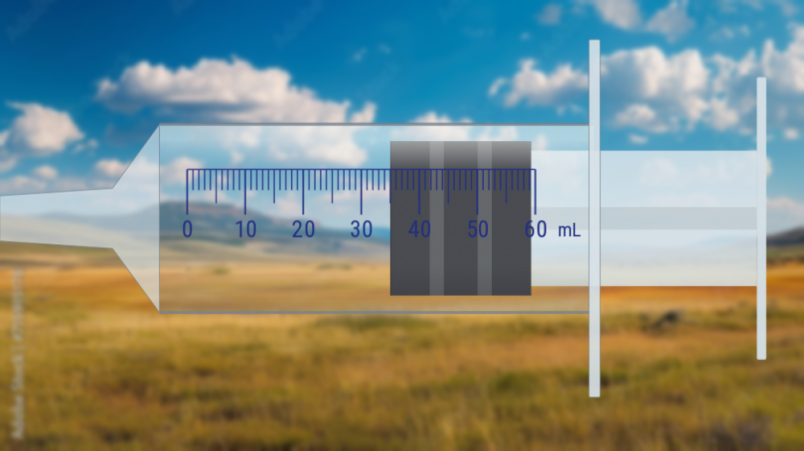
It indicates 35 mL
